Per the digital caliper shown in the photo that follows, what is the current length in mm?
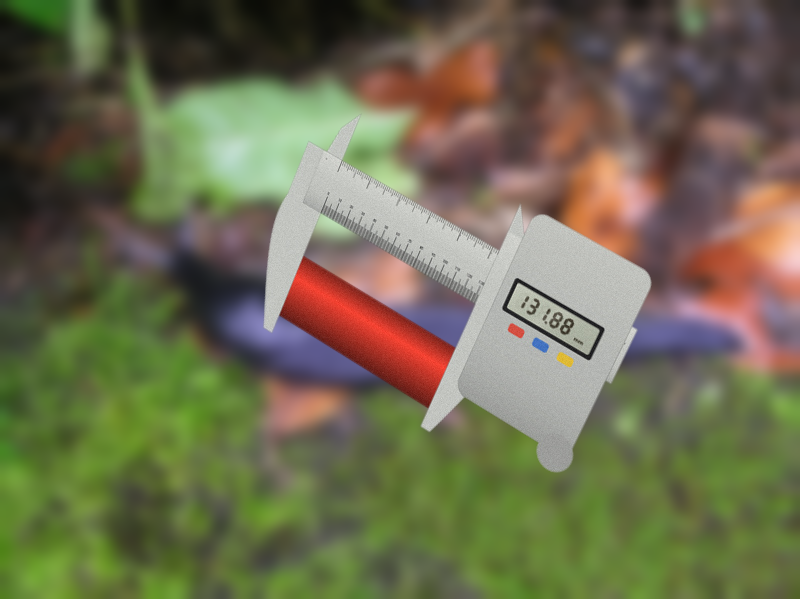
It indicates 131.88 mm
